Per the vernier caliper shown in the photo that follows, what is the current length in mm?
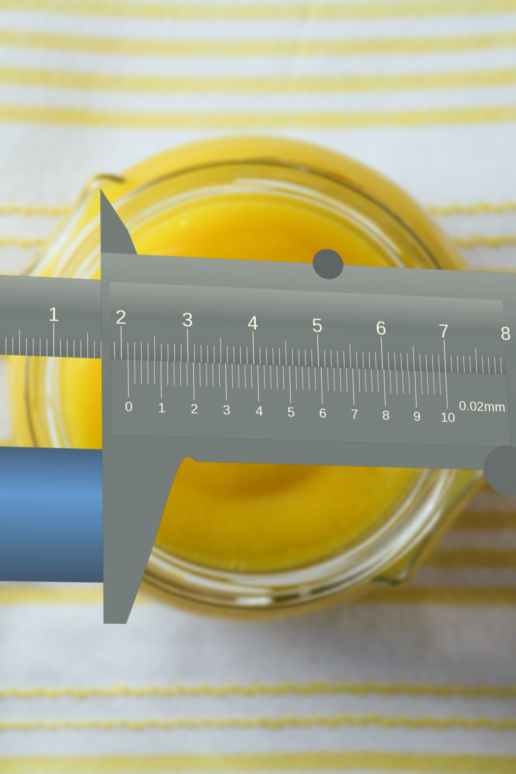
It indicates 21.0 mm
